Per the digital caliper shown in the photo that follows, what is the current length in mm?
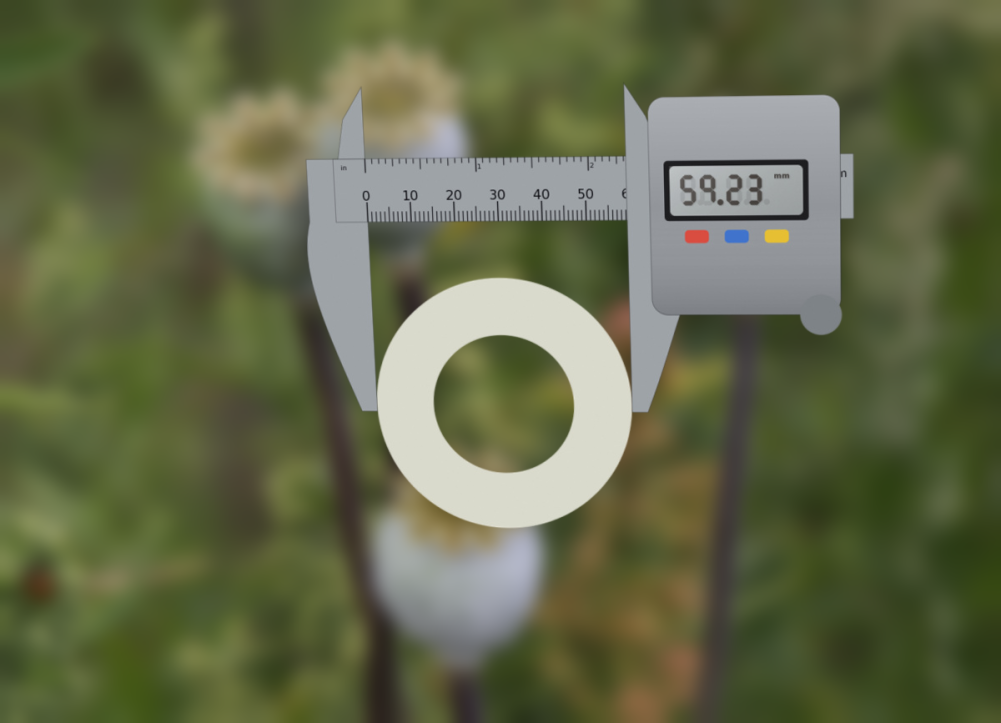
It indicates 59.23 mm
